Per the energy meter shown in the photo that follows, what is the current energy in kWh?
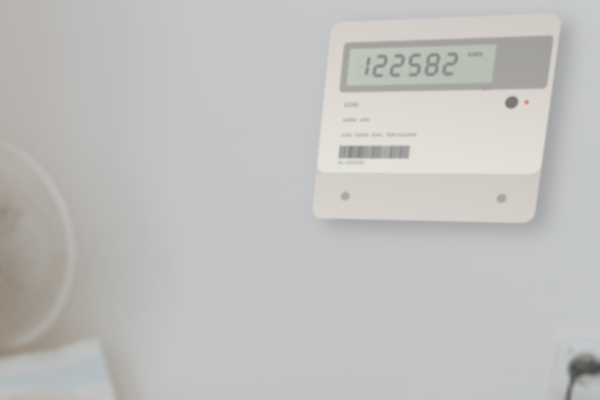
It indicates 122582 kWh
